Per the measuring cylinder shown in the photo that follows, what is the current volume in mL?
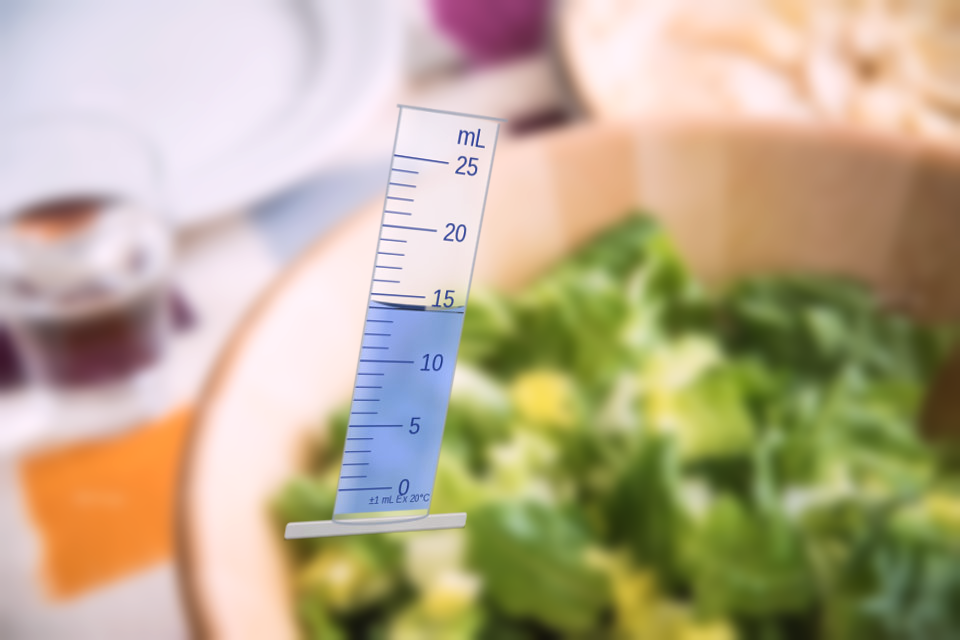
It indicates 14 mL
